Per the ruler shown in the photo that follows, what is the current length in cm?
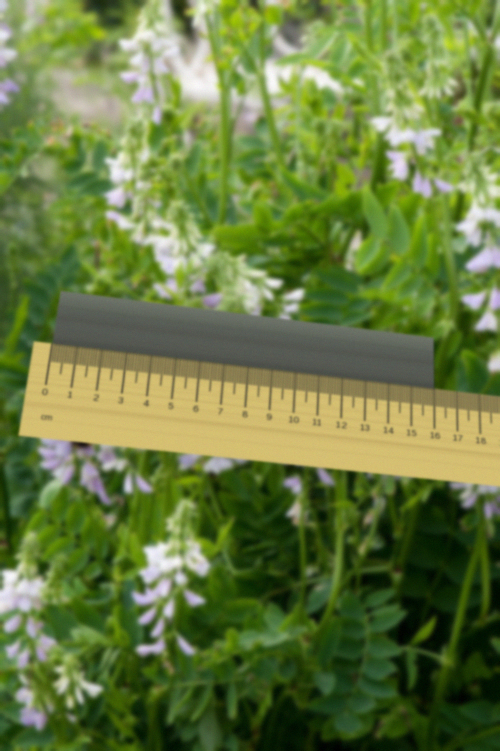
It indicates 16 cm
